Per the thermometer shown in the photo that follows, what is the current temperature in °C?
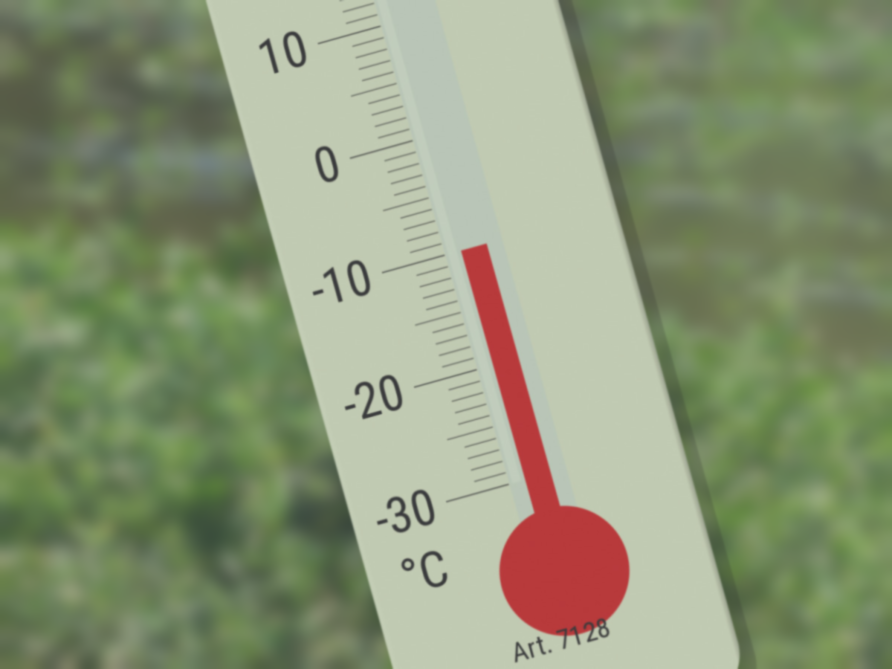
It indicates -10 °C
